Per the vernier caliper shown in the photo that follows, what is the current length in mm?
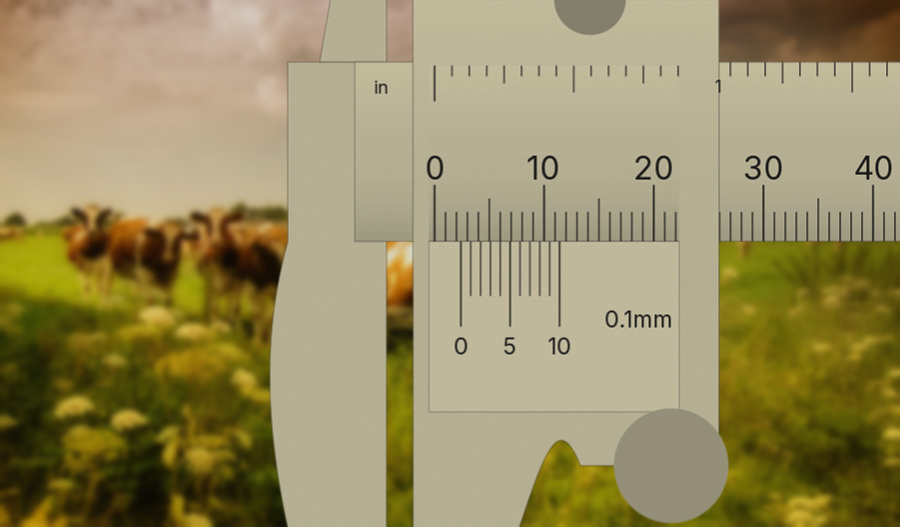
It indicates 2.4 mm
